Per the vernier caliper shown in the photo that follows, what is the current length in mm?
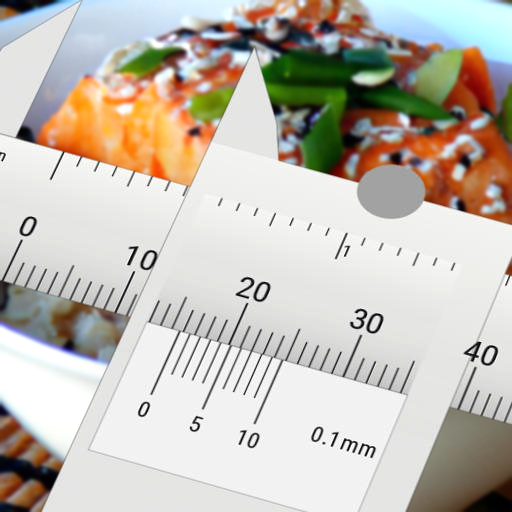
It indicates 15.7 mm
